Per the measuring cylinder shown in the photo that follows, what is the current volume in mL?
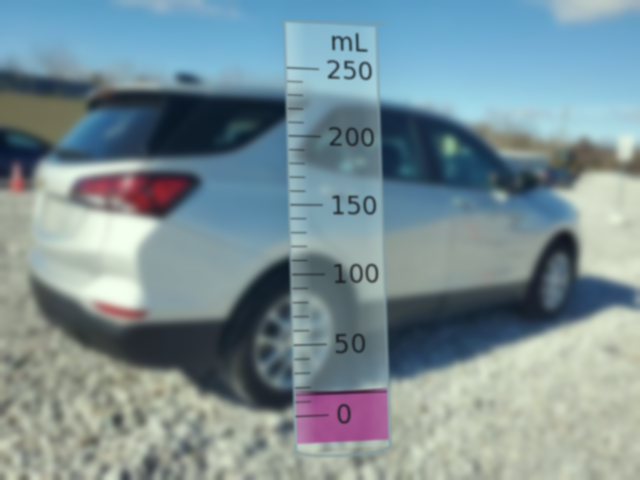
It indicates 15 mL
